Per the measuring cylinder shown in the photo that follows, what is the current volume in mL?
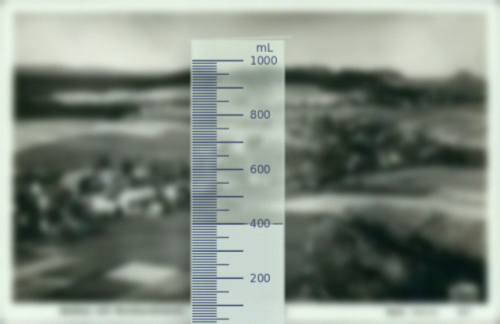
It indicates 400 mL
